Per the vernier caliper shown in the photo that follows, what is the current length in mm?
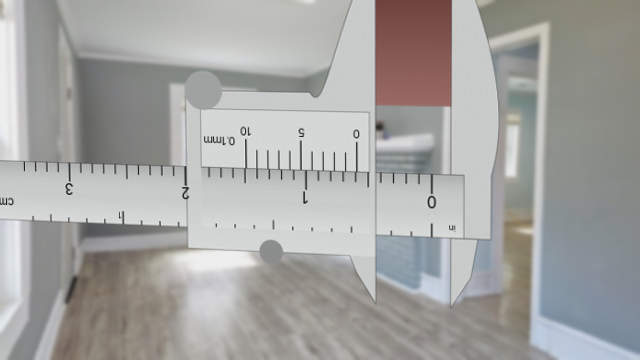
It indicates 5.9 mm
